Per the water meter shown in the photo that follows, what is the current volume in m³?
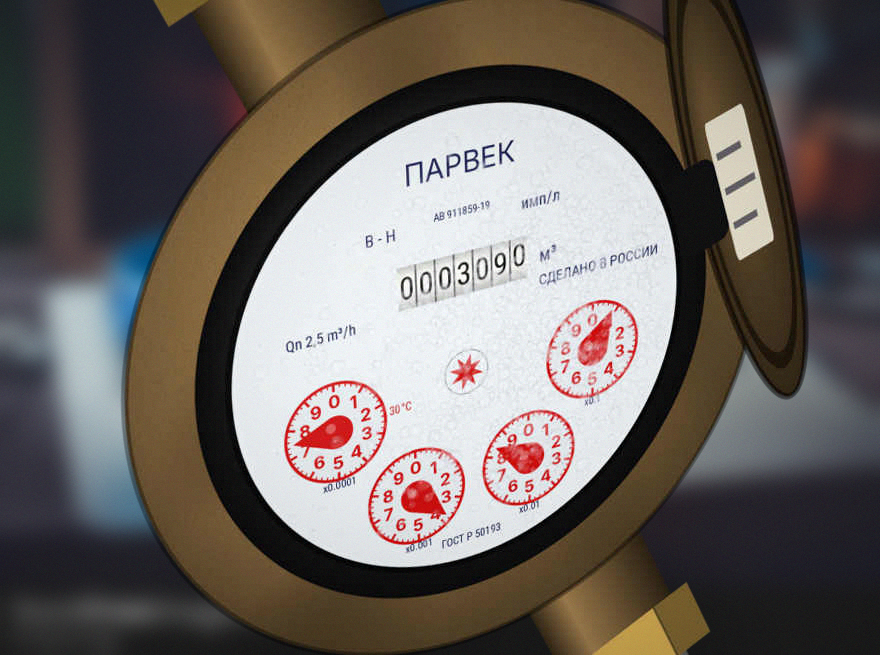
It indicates 3090.0837 m³
